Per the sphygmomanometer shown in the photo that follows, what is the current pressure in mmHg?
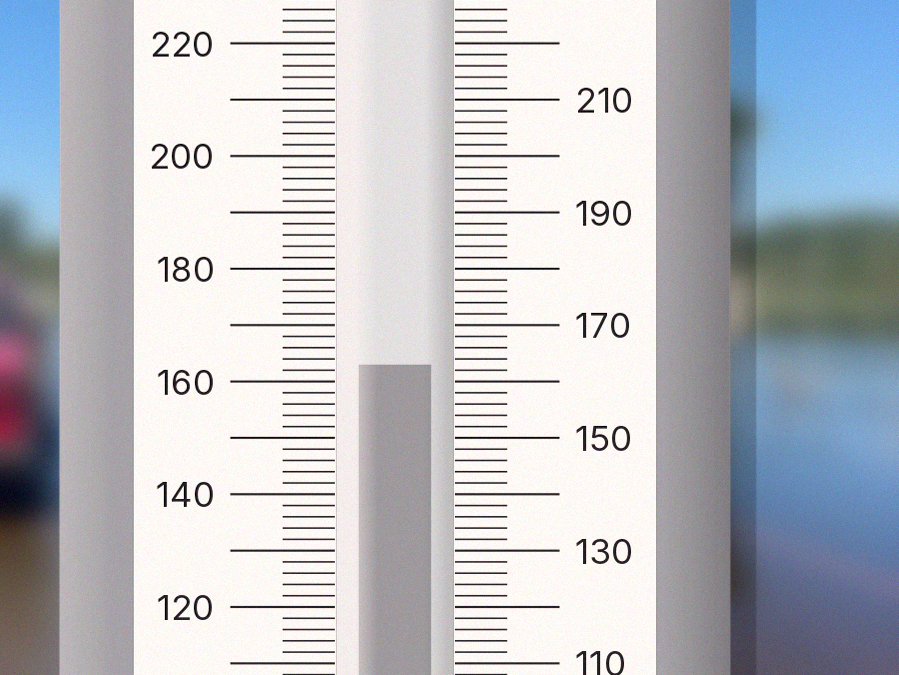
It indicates 163 mmHg
